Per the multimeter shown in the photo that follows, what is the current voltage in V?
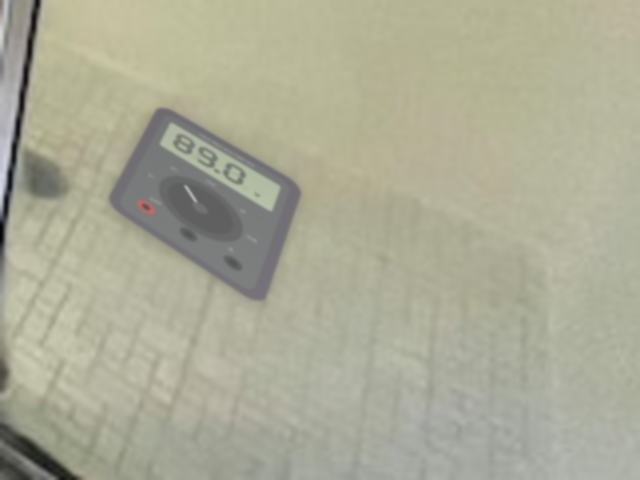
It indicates 89.0 V
